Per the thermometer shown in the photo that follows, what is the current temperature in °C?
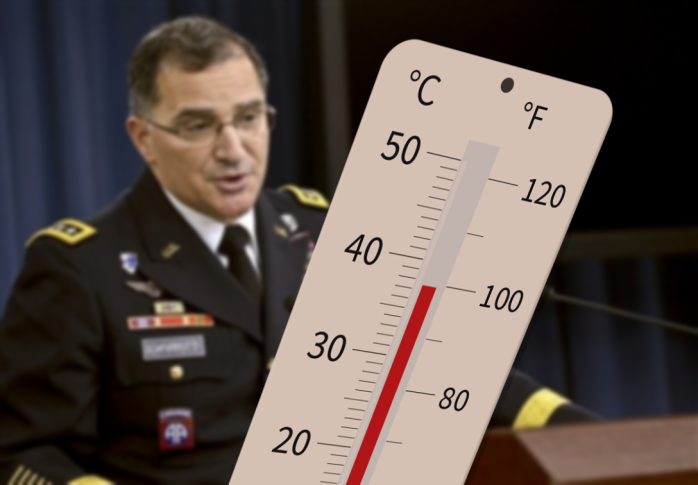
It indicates 37.5 °C
